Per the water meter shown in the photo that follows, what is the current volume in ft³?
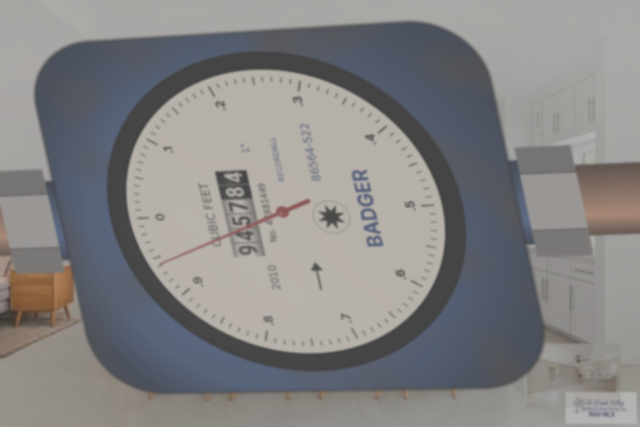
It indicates 945783.94 ft³
